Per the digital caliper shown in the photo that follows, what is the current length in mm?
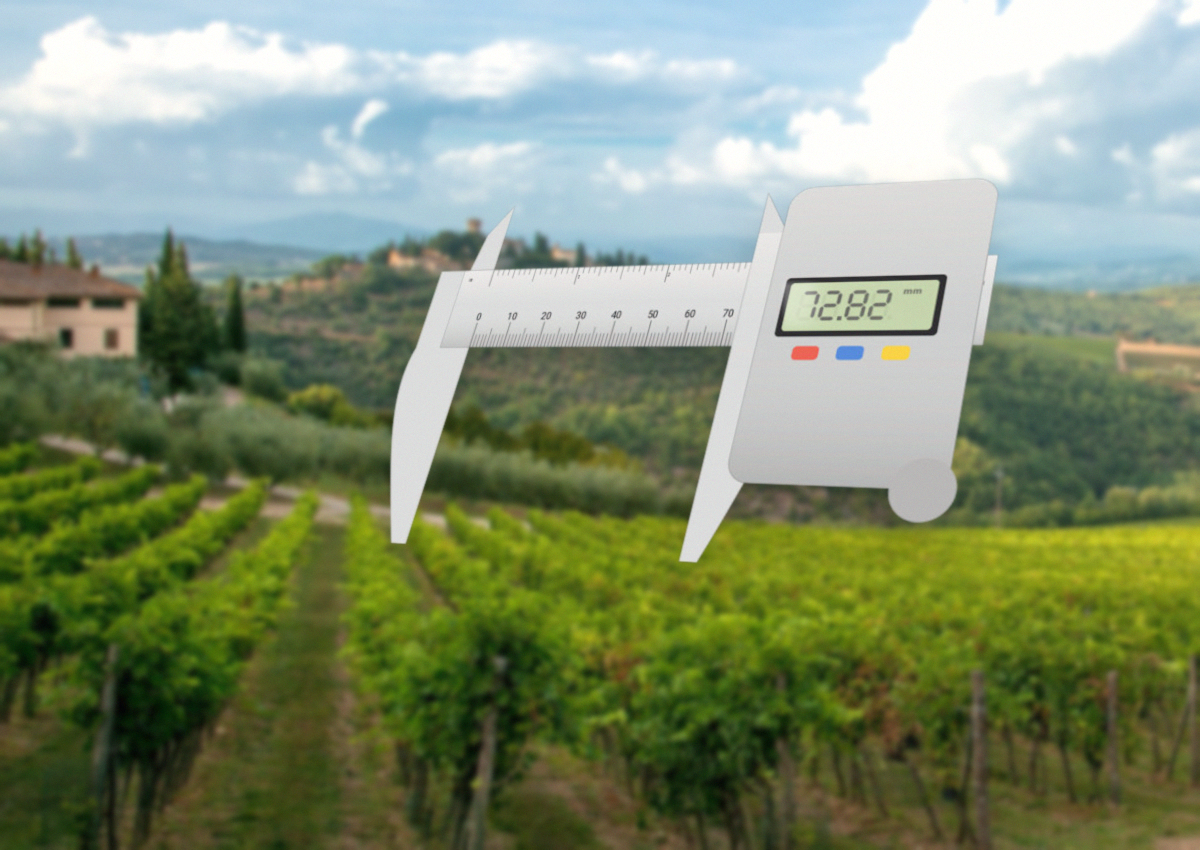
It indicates 72.82 mm
